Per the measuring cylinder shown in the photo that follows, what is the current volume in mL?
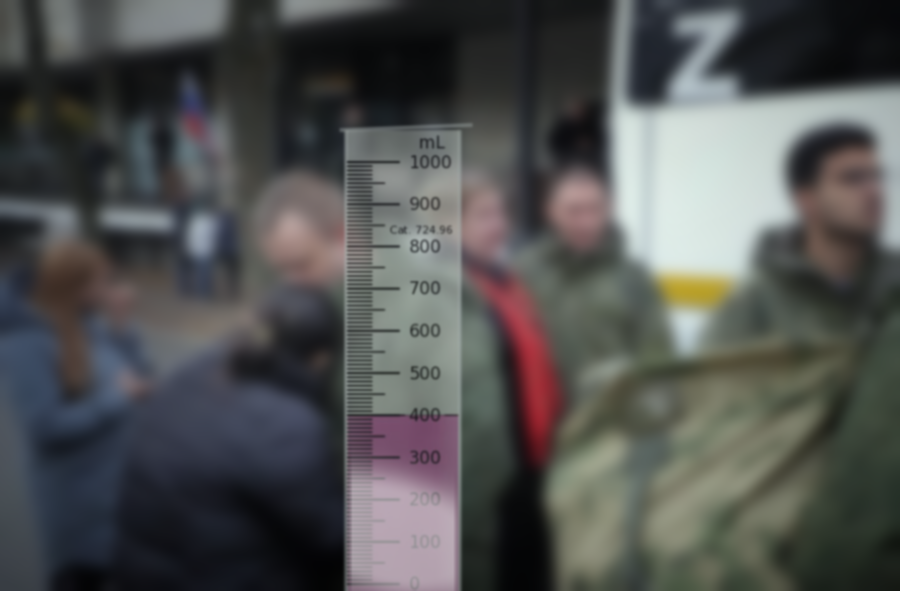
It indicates 400 mL
